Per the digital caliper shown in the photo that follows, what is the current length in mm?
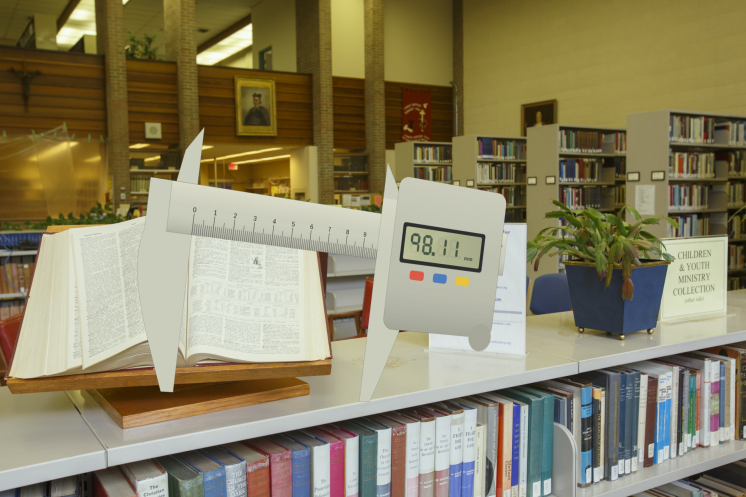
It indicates 98.11 mm
